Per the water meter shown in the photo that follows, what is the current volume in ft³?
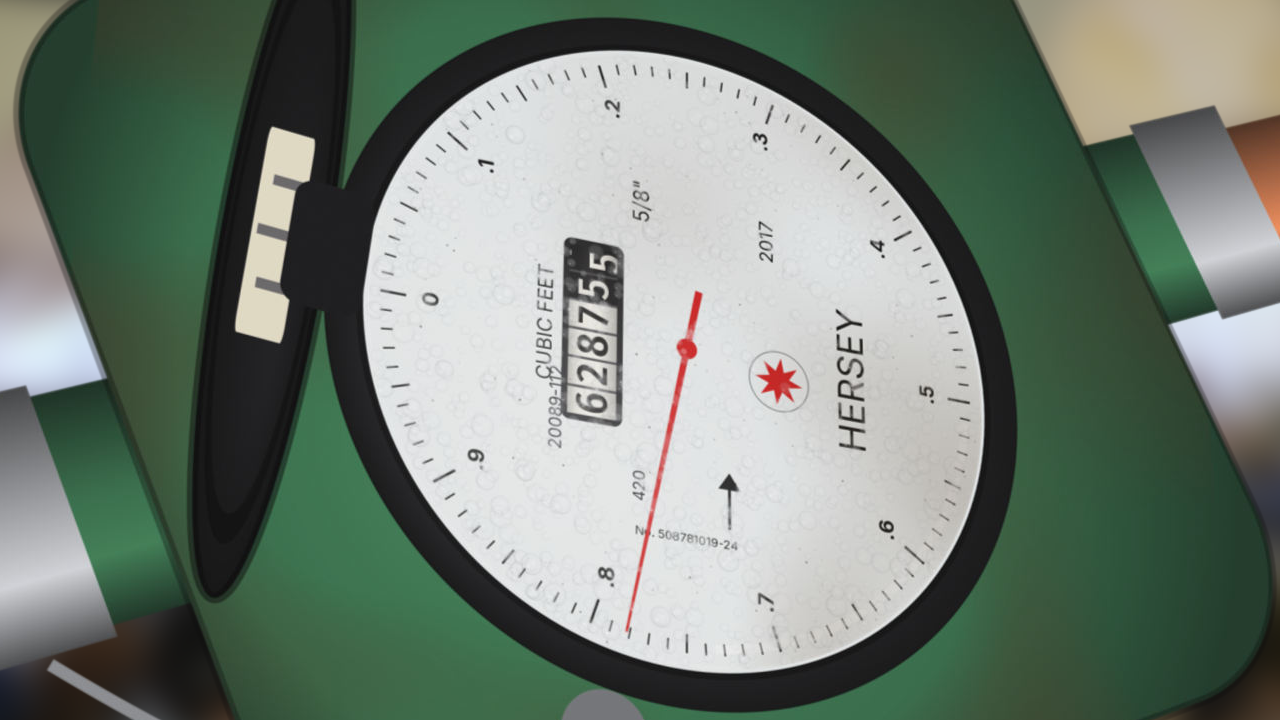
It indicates 628754.78 ft³
